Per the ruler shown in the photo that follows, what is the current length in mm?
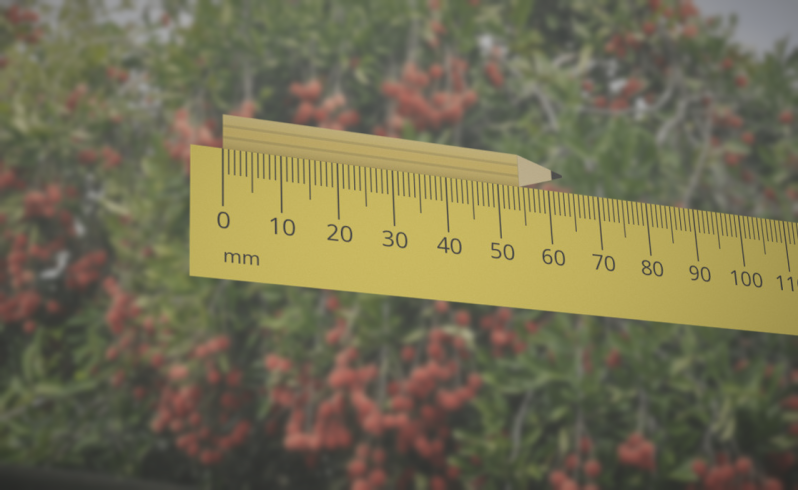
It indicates 63 mm
